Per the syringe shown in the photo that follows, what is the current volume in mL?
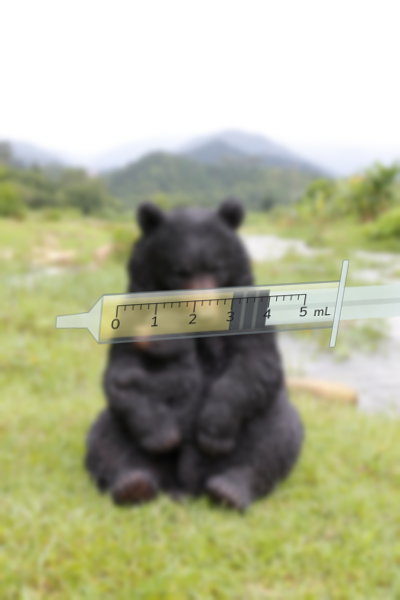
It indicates 3 mL
